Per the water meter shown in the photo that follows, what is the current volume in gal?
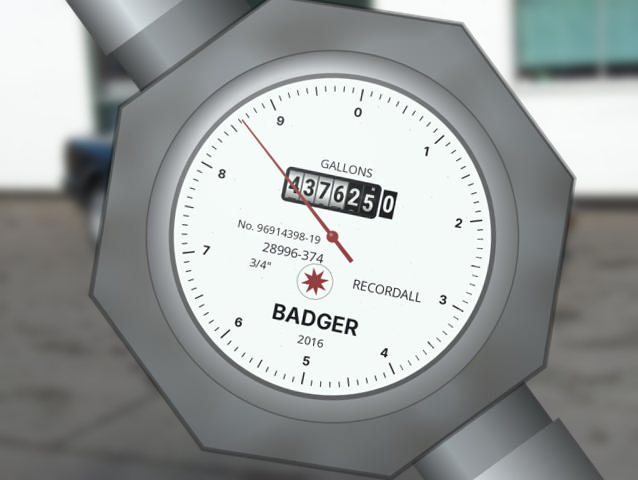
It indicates 4376248.6 gal
